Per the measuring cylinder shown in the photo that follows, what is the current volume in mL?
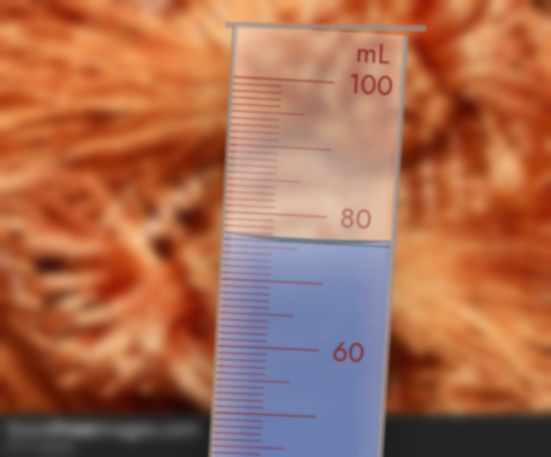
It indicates 76 mL
